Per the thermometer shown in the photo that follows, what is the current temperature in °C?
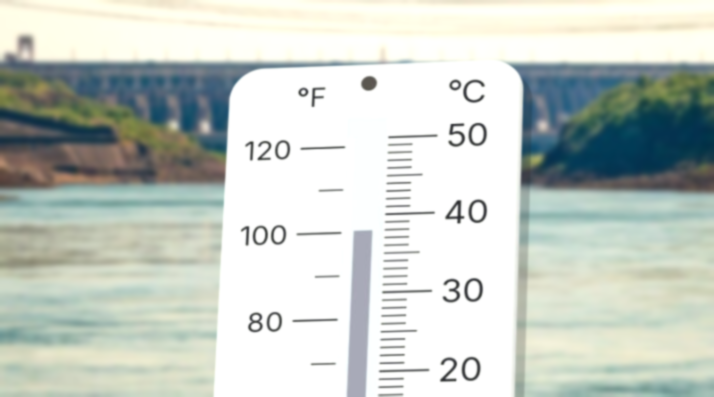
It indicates 38 °C
